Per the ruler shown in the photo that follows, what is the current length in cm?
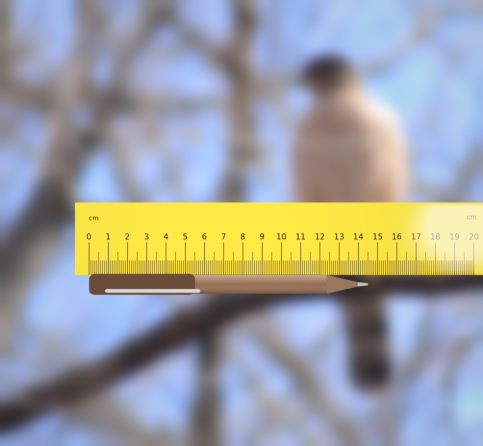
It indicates 14.5 cm
